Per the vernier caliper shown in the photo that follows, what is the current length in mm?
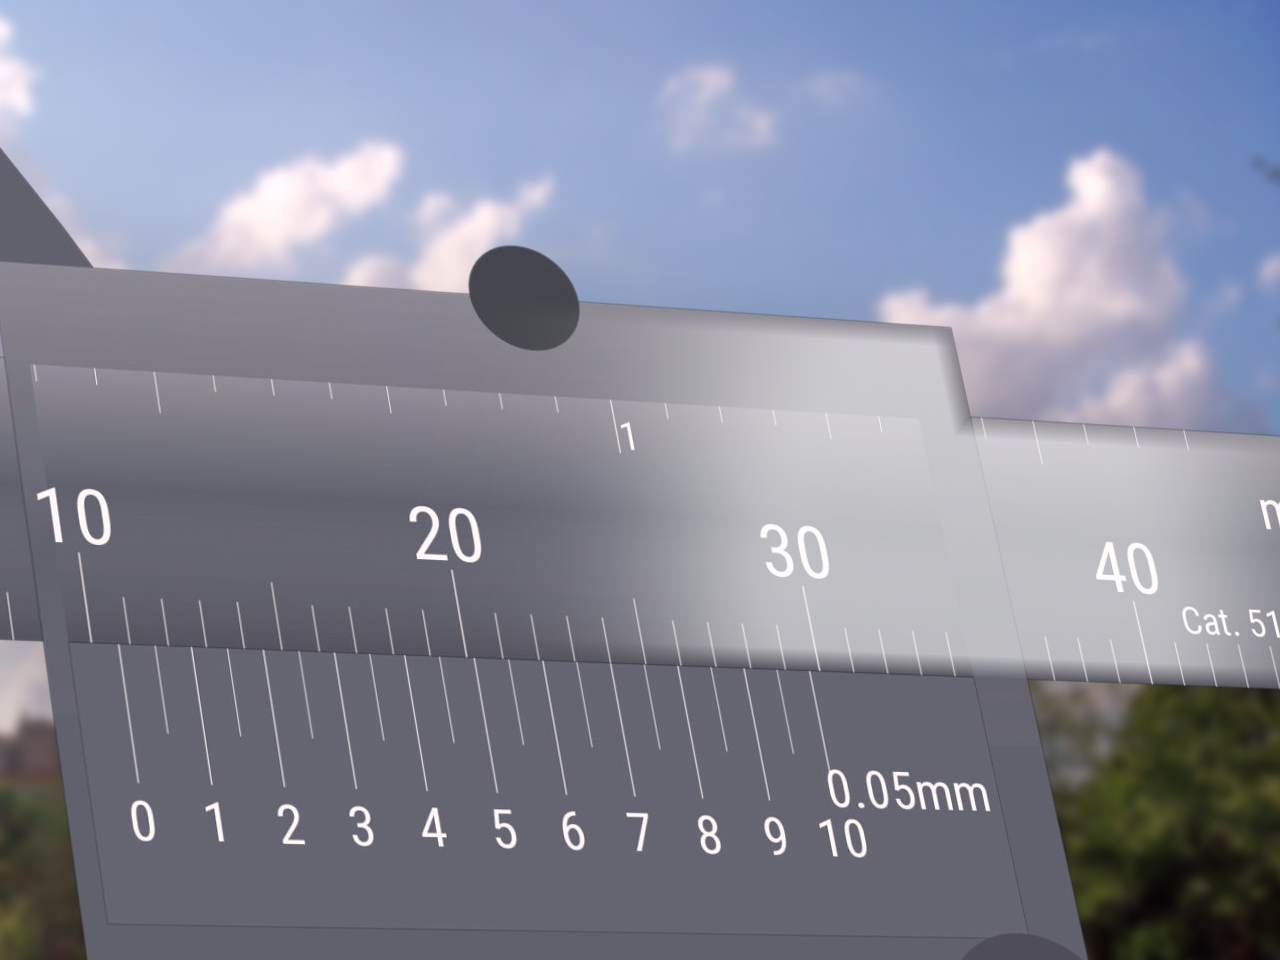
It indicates 10.70 mm
